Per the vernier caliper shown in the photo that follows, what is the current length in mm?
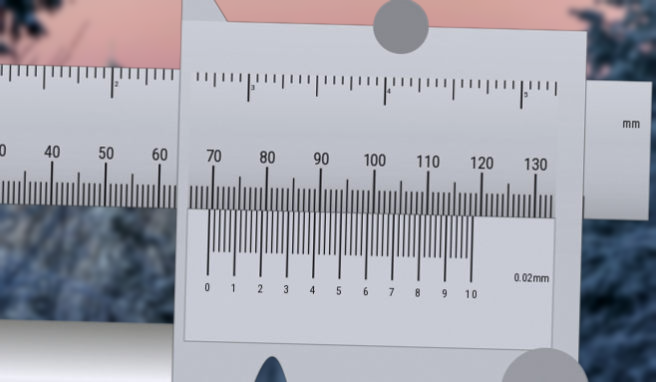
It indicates 69.5 mm
